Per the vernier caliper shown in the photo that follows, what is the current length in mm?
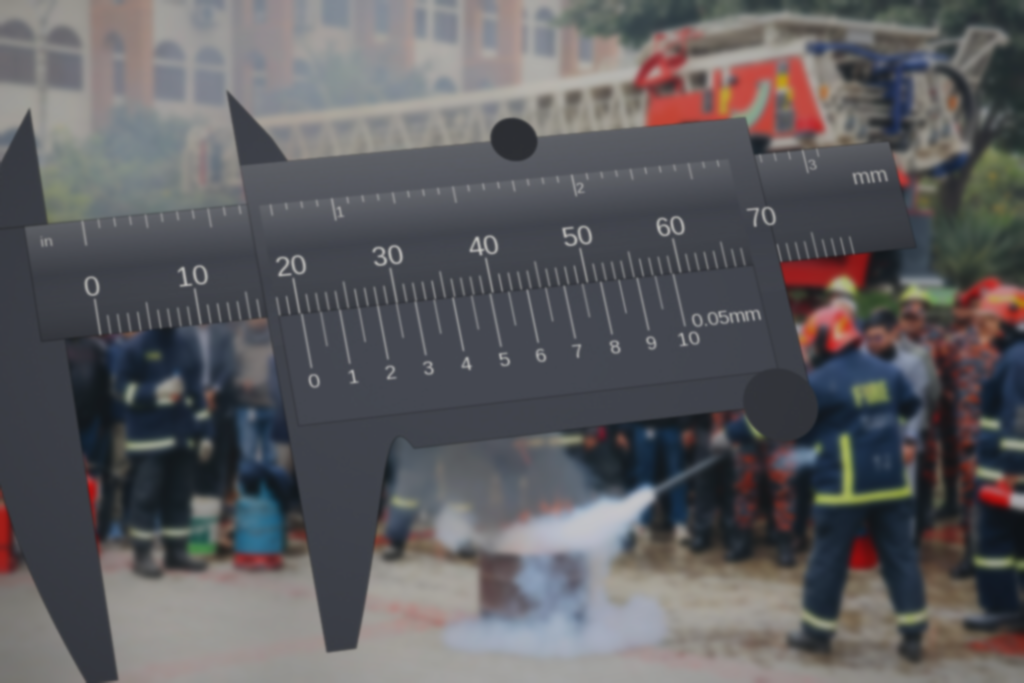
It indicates 20.2 mm
